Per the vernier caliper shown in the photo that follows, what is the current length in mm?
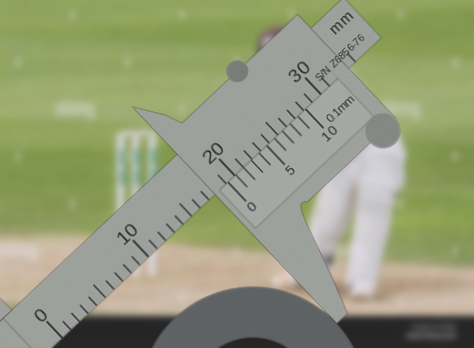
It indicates 19.2 mm
